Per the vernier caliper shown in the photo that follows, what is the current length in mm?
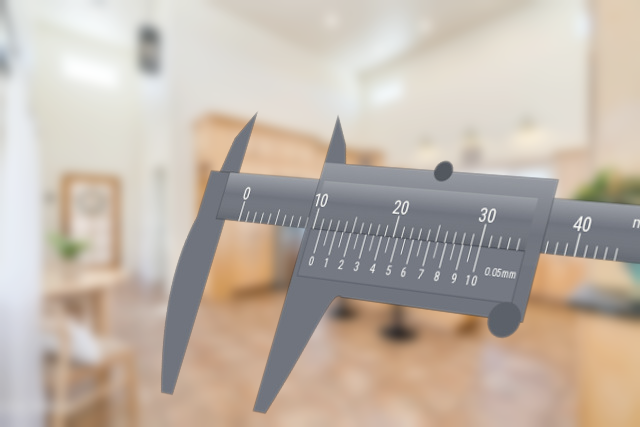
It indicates 11.0 mm
